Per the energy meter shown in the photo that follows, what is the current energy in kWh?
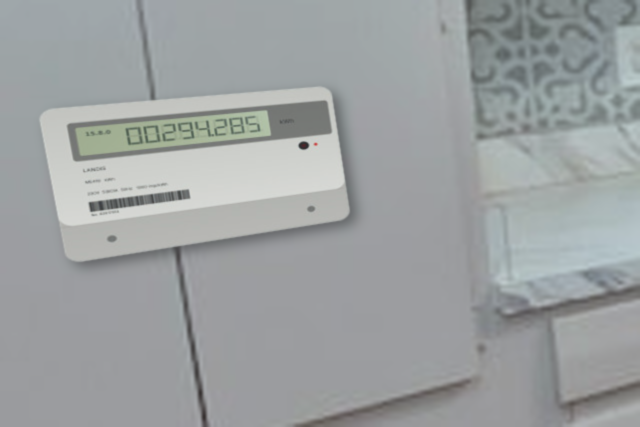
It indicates 294.285 kWh
